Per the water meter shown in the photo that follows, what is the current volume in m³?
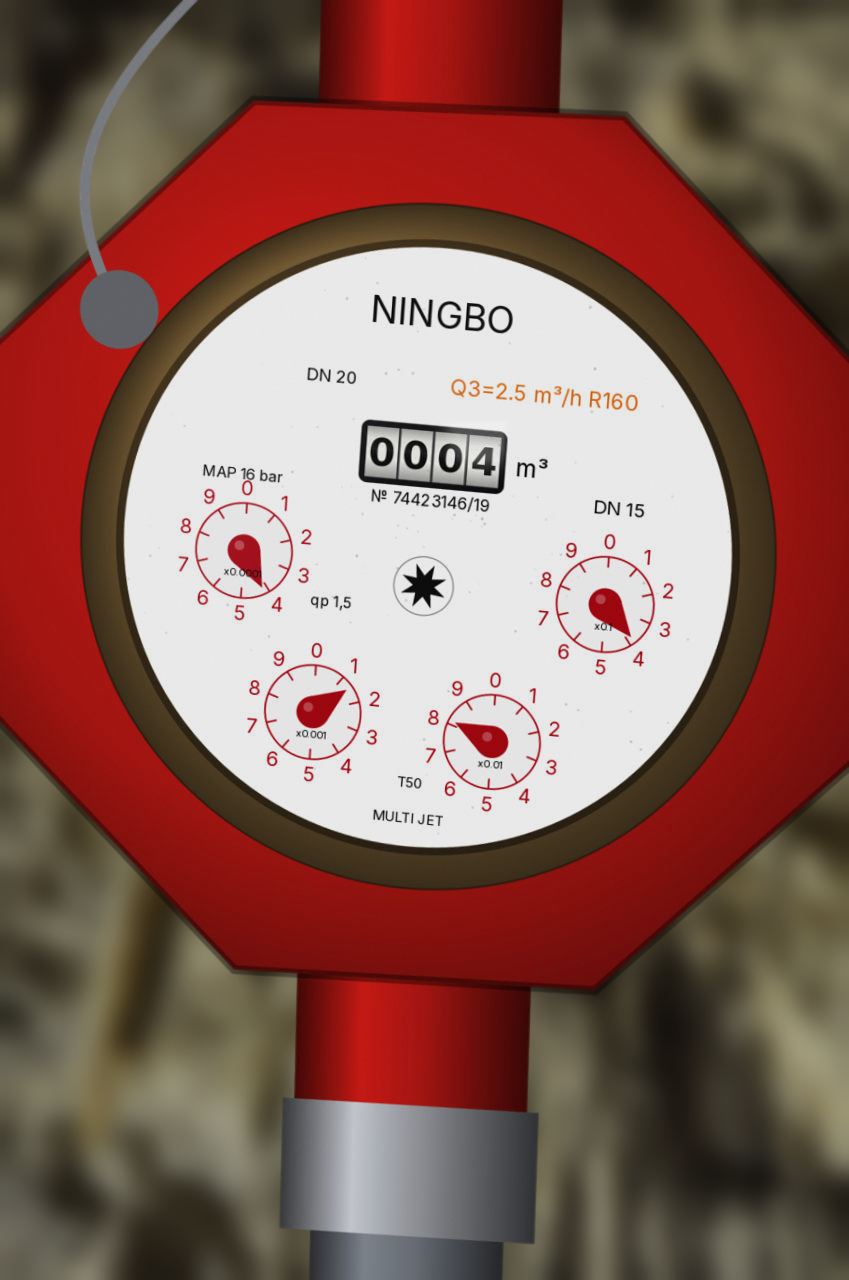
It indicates 4.3814 m³
